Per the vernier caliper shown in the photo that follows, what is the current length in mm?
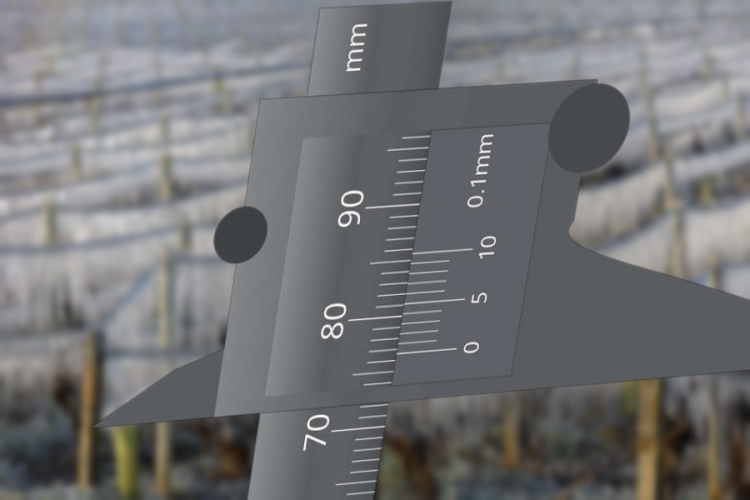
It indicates 76.6 mm
